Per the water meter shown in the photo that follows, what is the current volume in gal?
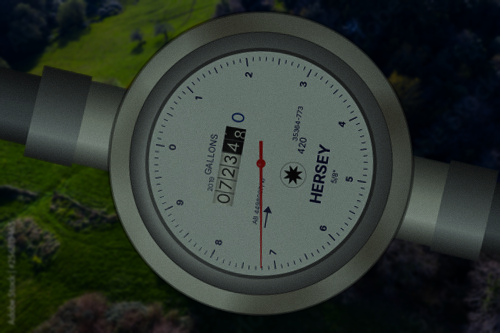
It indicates 723477.2 gal
